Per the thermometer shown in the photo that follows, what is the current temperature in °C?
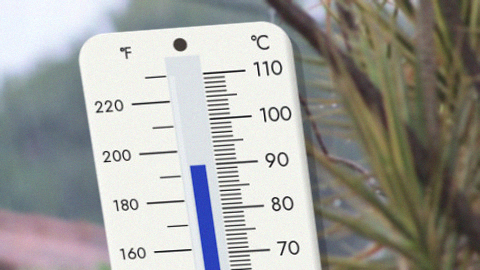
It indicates 90 °C
